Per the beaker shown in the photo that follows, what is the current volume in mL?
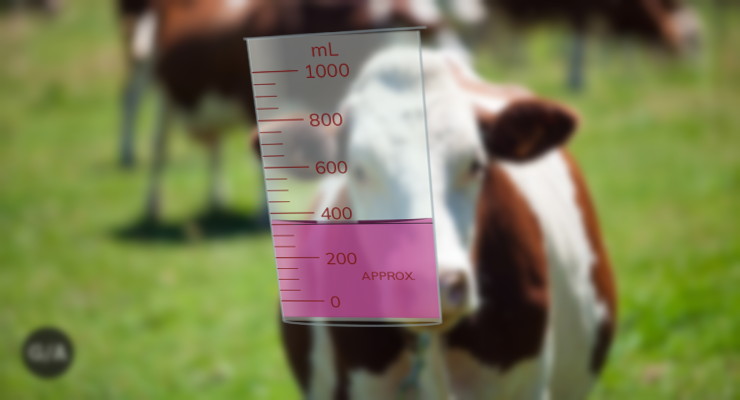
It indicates 350 mL
